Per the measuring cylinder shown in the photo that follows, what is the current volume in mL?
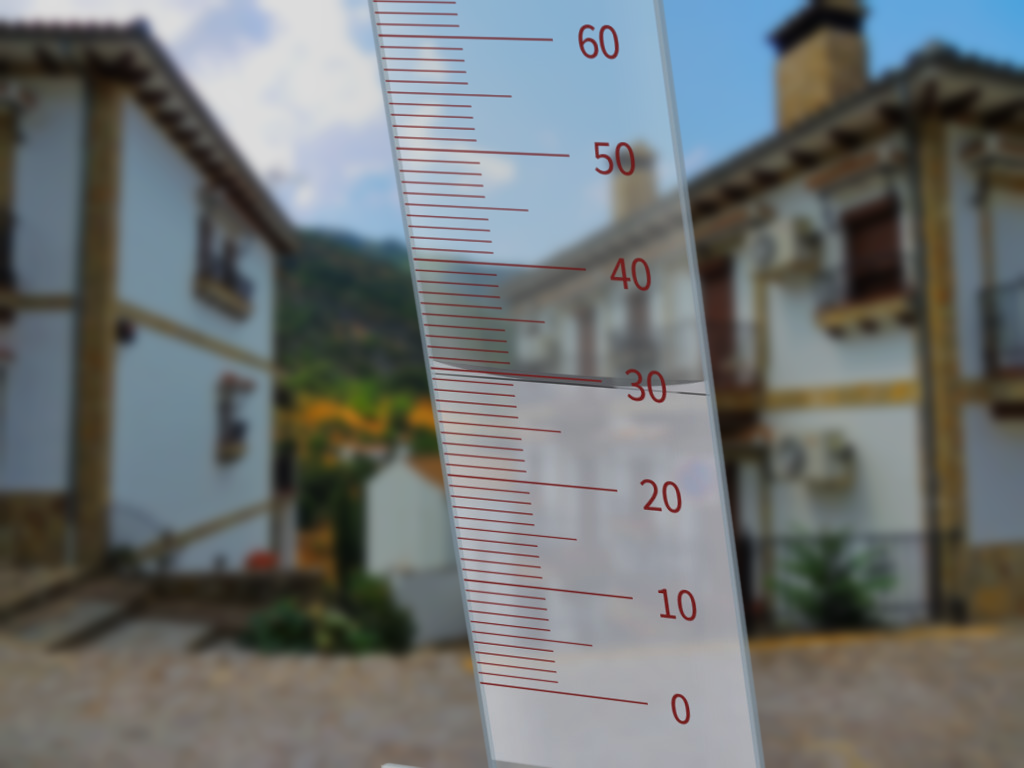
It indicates 29.5 mL
